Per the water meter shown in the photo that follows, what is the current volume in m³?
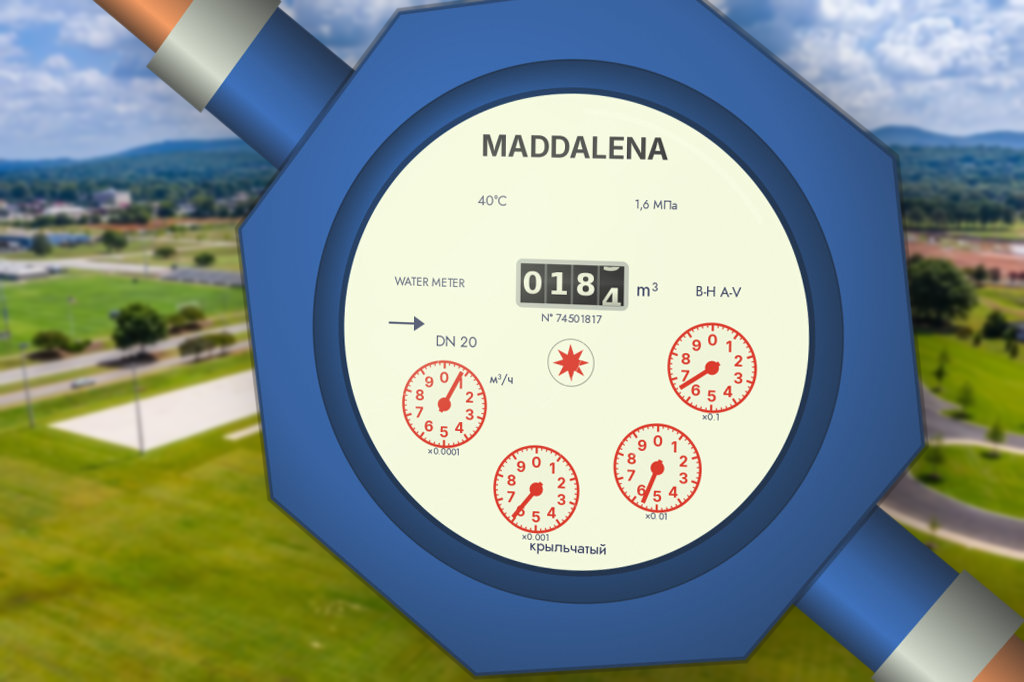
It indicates 183.6560 m³
